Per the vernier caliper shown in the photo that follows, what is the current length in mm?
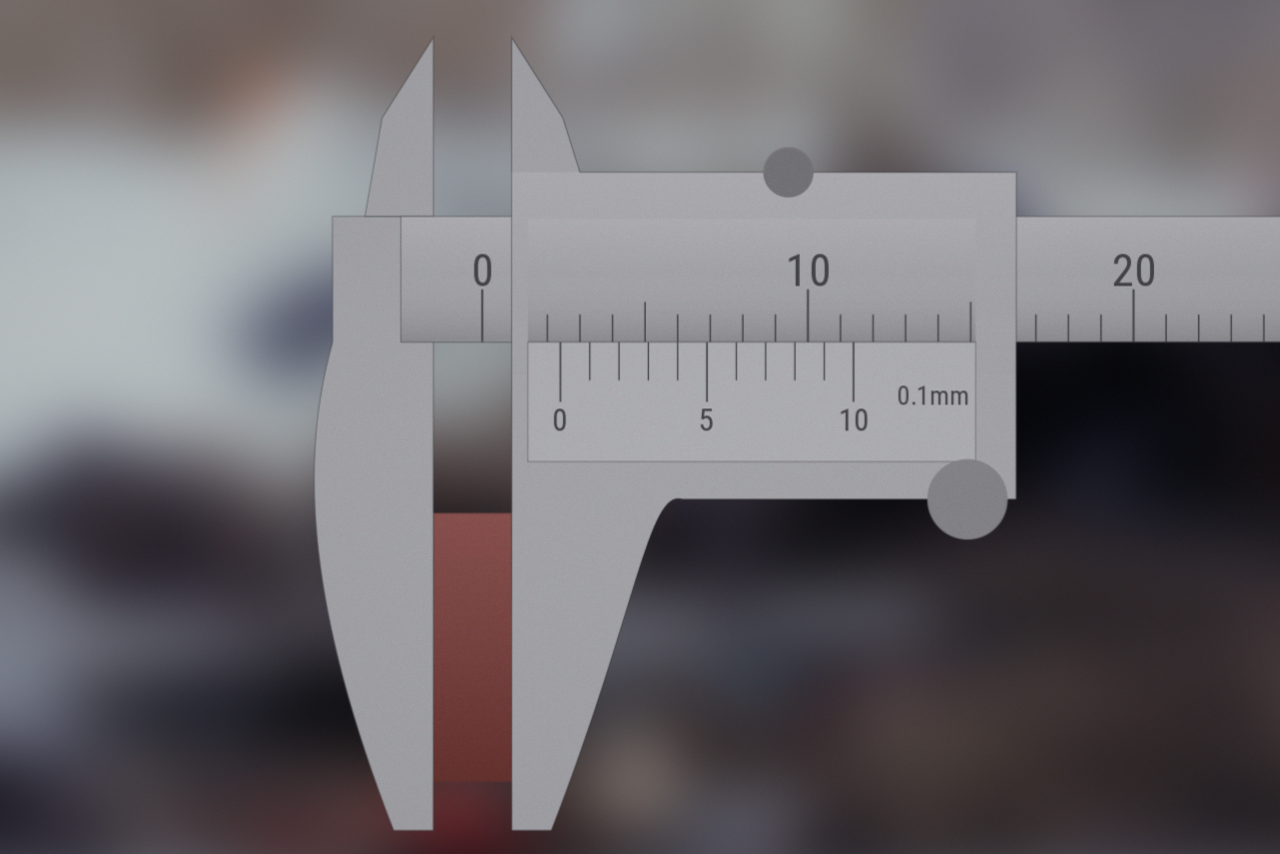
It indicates 2.4 mm
